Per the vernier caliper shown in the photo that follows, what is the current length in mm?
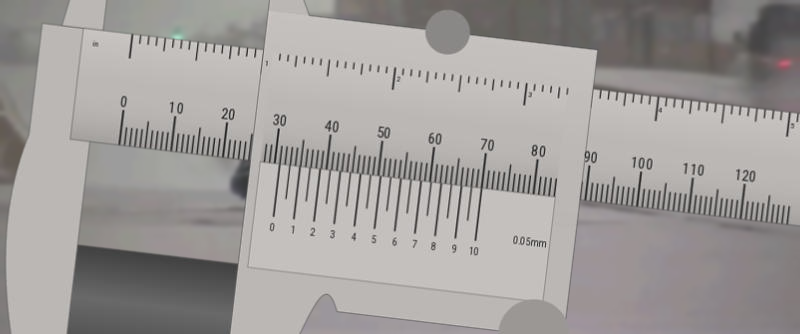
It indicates 31.0 mm
